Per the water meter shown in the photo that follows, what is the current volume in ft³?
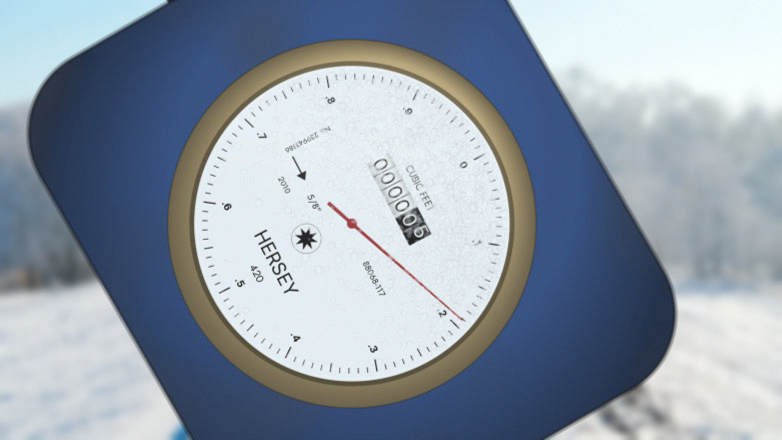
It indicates 5.19 ft³
